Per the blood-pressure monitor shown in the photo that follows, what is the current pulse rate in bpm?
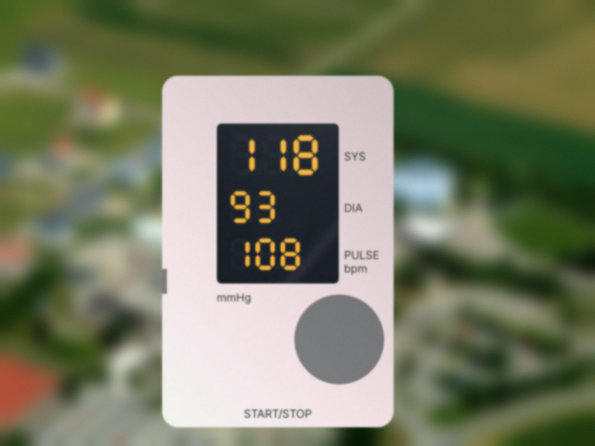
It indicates 108 bpm
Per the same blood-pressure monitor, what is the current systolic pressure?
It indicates 118 mmHg
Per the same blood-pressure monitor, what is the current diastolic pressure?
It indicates 93 mmHg
